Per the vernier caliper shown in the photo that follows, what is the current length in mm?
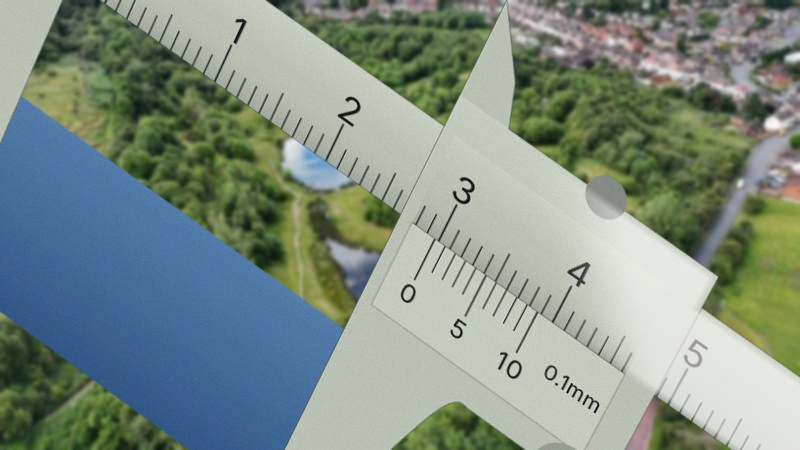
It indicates 29.7 mm
